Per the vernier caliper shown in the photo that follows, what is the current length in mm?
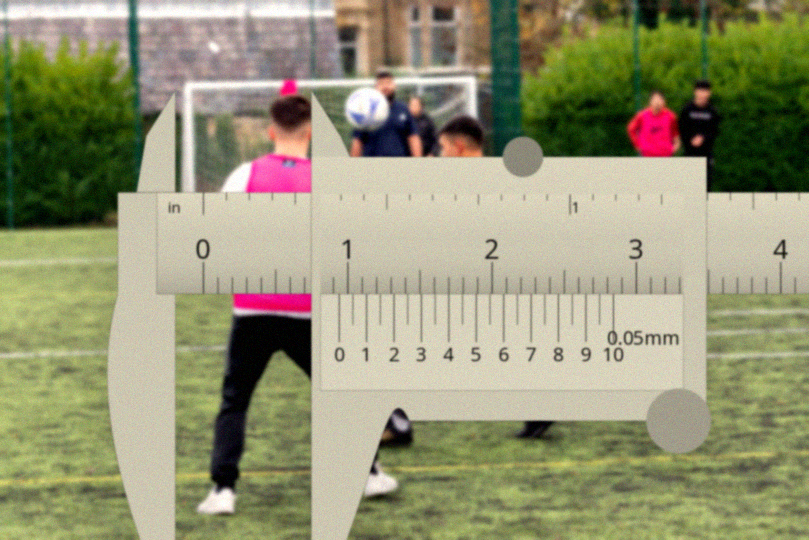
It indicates 9.4 mm
